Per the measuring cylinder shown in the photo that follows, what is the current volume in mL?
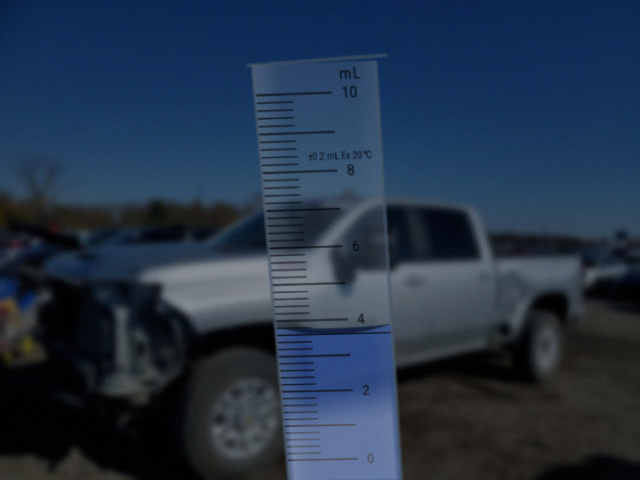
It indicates 3.6 mL
